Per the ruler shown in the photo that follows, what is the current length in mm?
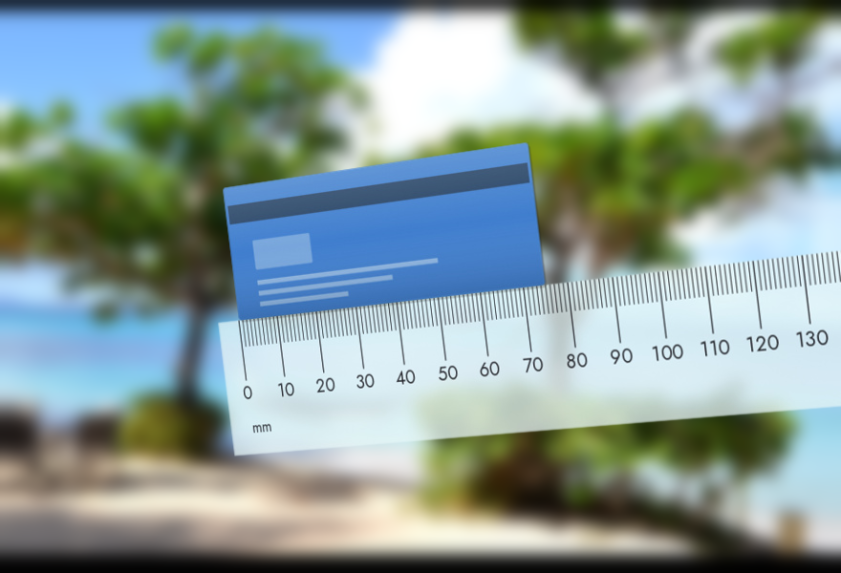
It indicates 75 mm
